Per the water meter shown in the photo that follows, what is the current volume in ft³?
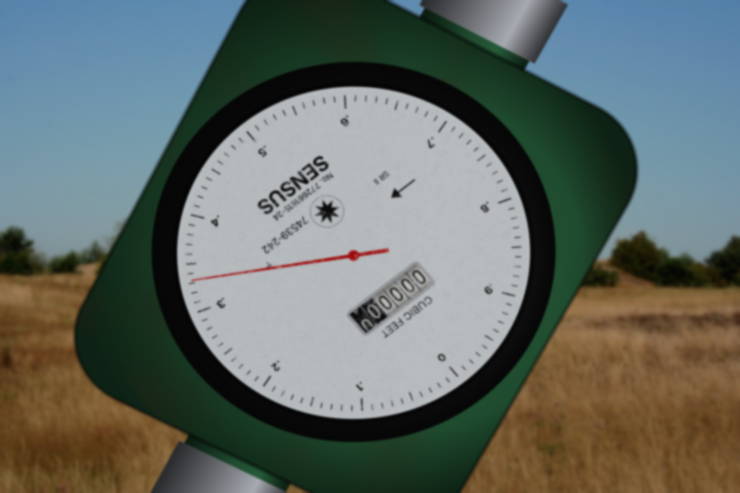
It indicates 0.33 ft³
